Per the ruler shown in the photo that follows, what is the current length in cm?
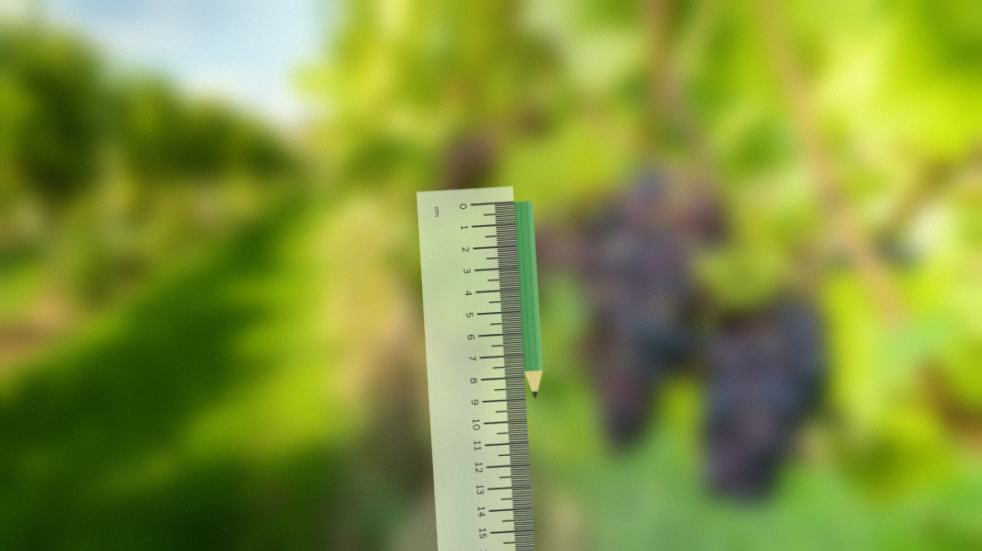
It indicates 9 cm
